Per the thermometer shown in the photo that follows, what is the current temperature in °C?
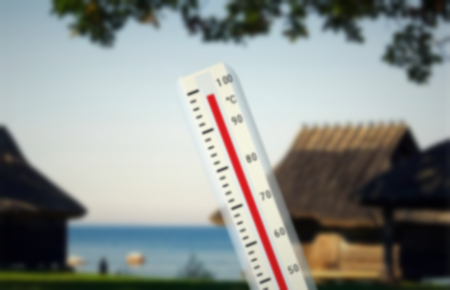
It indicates 98 °C
